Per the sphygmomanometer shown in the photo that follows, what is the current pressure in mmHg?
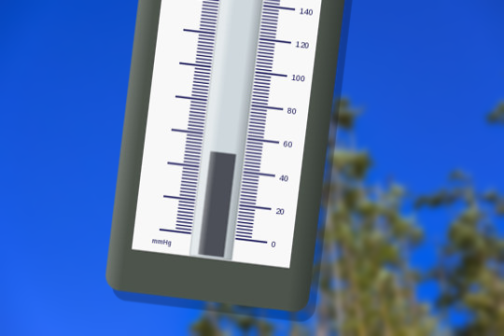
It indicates 50 mmHg
